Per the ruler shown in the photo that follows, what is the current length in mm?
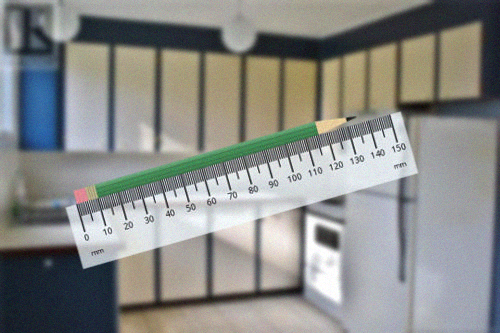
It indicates 135 mm
